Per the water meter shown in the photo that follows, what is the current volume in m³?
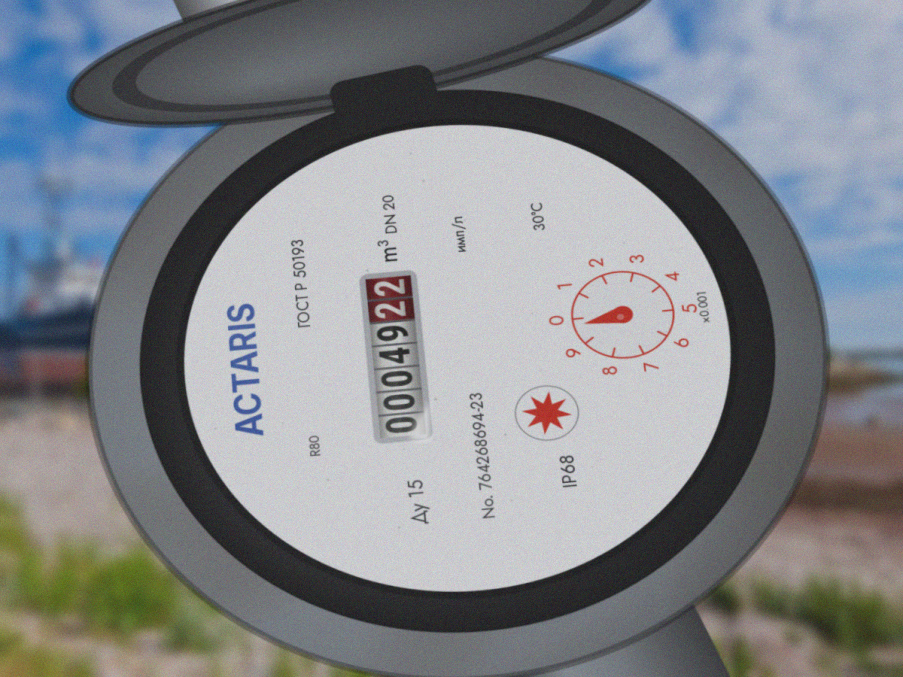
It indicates 49.219 m³
